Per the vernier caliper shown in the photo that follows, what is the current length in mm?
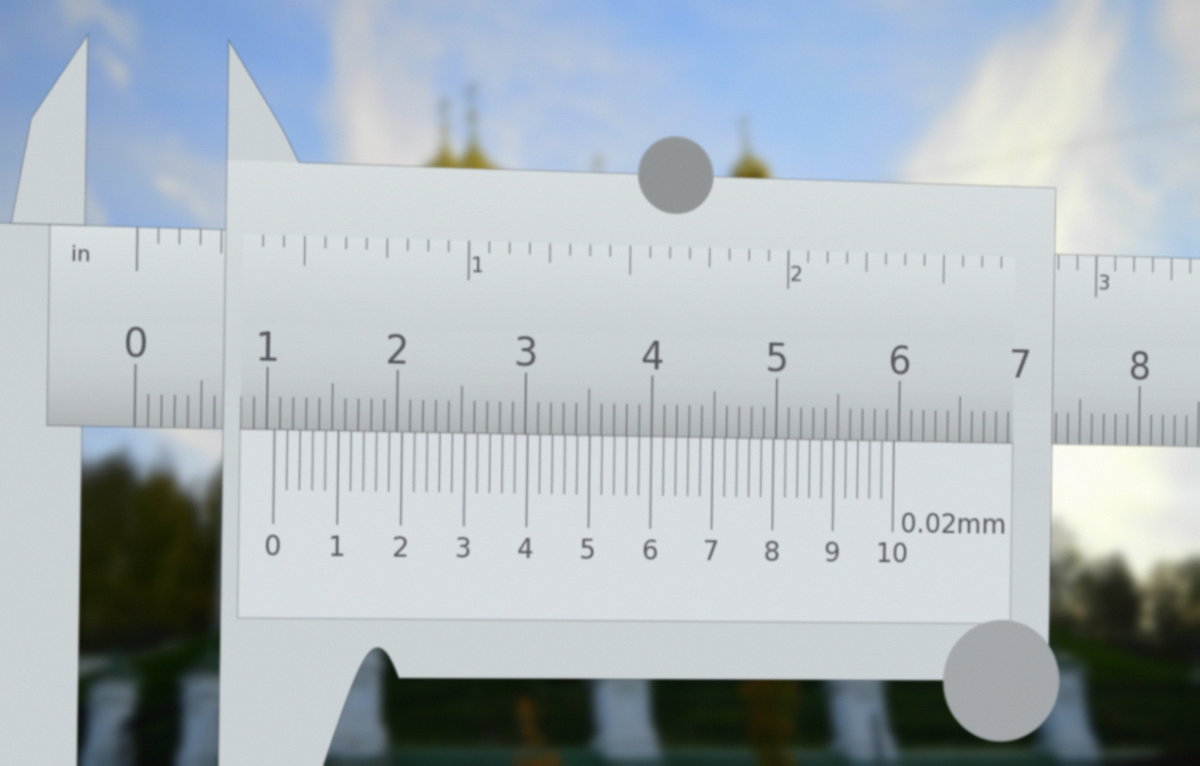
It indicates 10.6 mm
